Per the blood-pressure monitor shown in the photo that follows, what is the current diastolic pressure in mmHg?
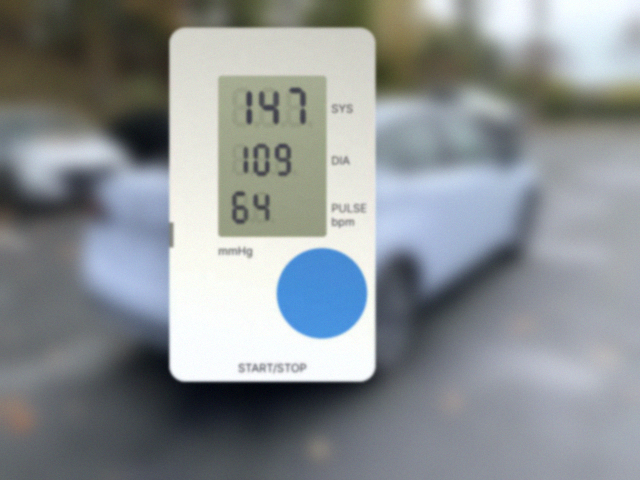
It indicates 109 mmHg
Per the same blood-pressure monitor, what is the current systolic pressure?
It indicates 147 mmHg
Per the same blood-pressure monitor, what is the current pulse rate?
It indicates 64 bpm
